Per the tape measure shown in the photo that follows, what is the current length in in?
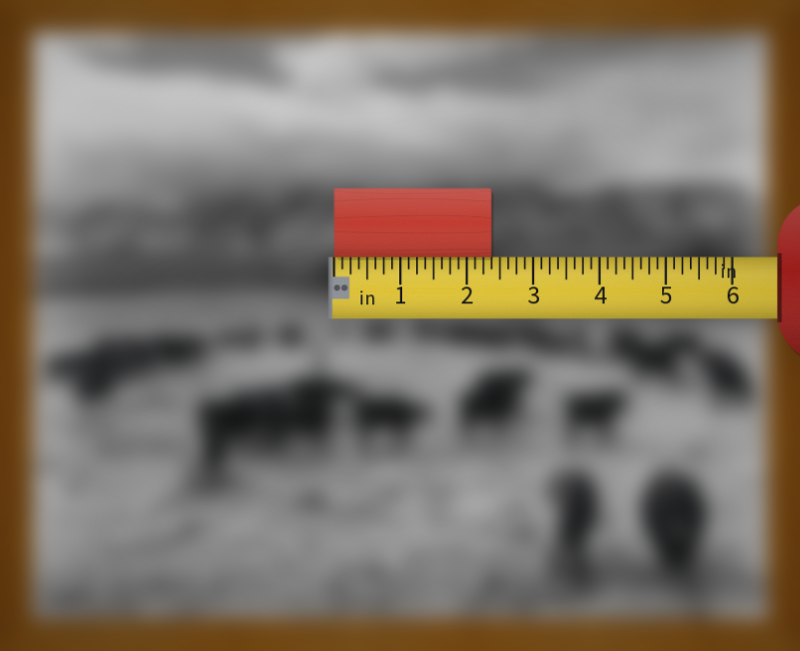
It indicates 2.375 in
